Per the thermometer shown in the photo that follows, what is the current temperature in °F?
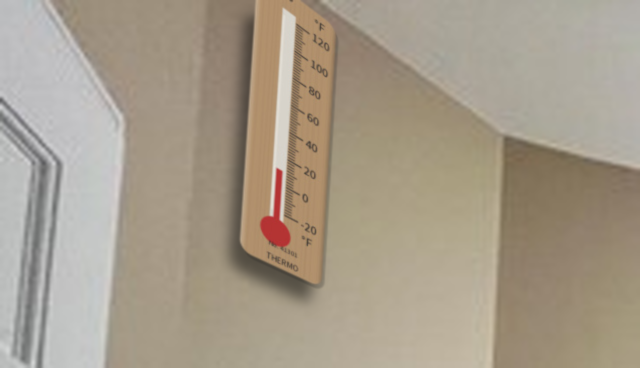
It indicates 10 °F
